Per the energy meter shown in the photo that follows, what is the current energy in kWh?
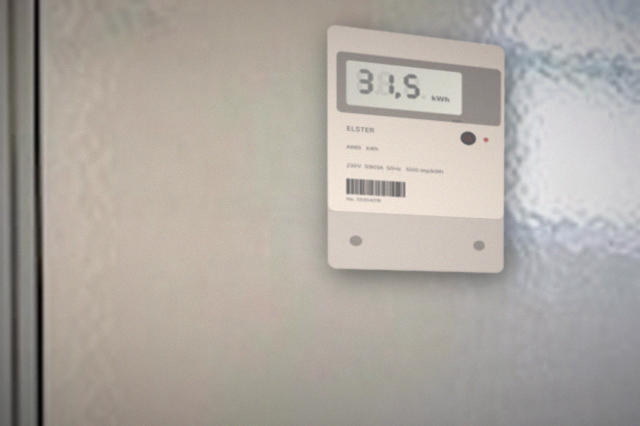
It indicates 31.5 kWh
